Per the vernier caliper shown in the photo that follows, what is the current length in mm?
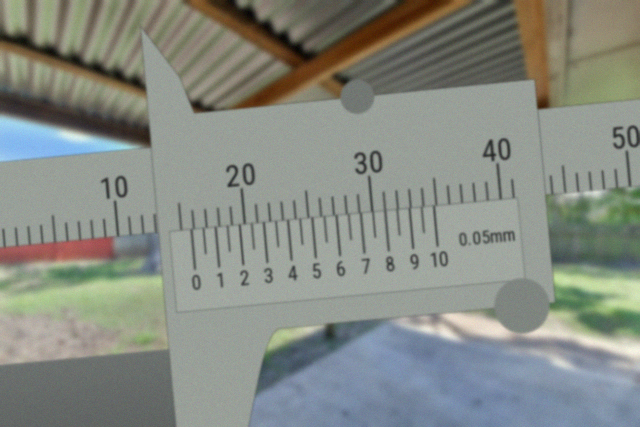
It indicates 15.8 mm
